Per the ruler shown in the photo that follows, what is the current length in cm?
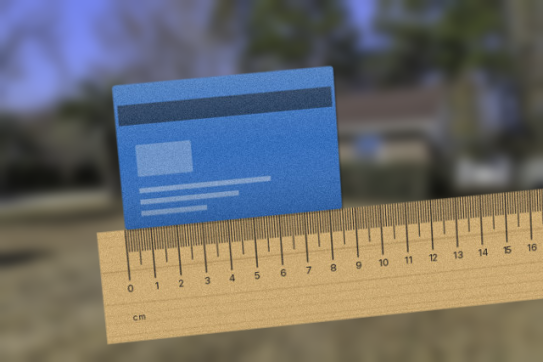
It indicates 8.5 cm
